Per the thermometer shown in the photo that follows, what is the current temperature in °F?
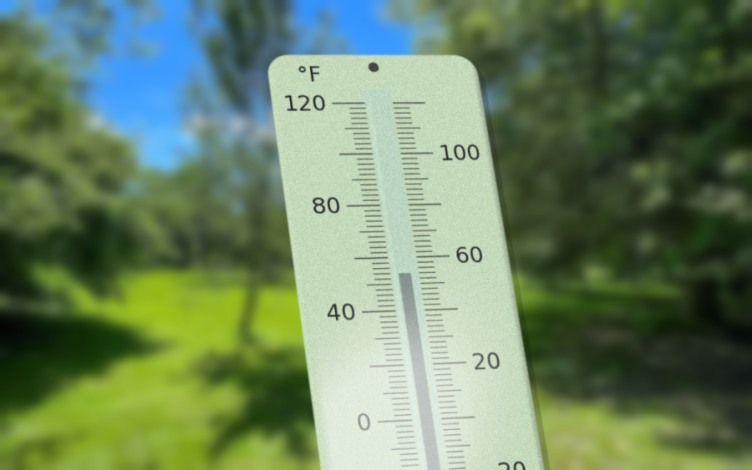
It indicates 54 °F
